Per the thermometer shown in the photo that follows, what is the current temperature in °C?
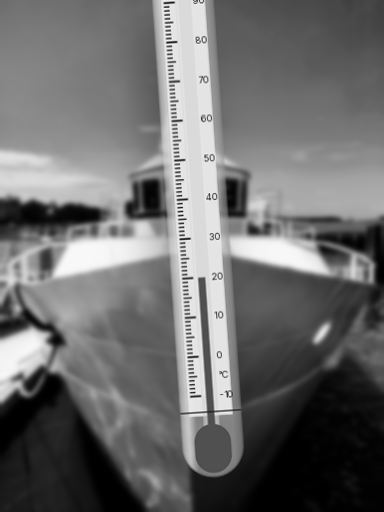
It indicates 20 °C
